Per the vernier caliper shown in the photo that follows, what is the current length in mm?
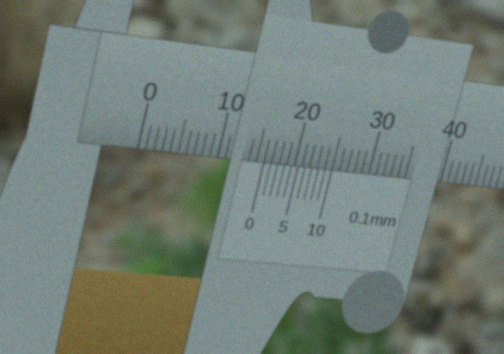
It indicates 16.0 mm
